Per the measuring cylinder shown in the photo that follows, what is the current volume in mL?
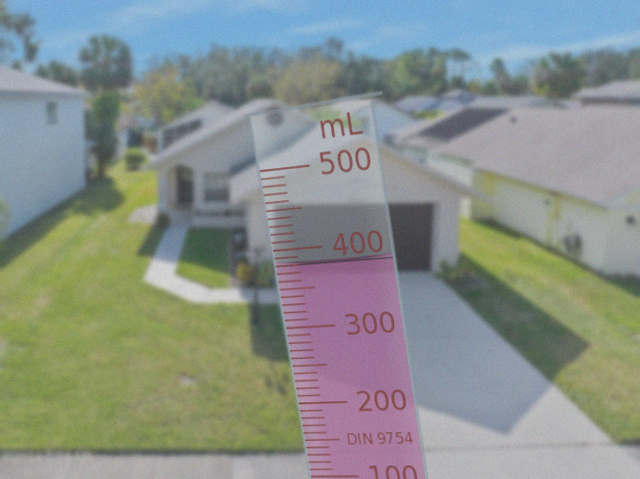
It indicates 380 mL
